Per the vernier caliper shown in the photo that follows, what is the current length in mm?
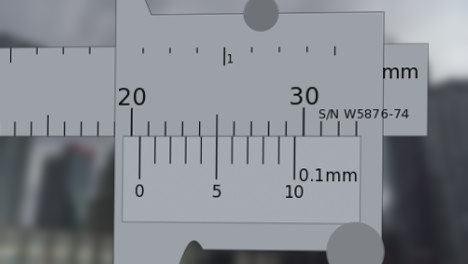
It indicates 20.5 mm
